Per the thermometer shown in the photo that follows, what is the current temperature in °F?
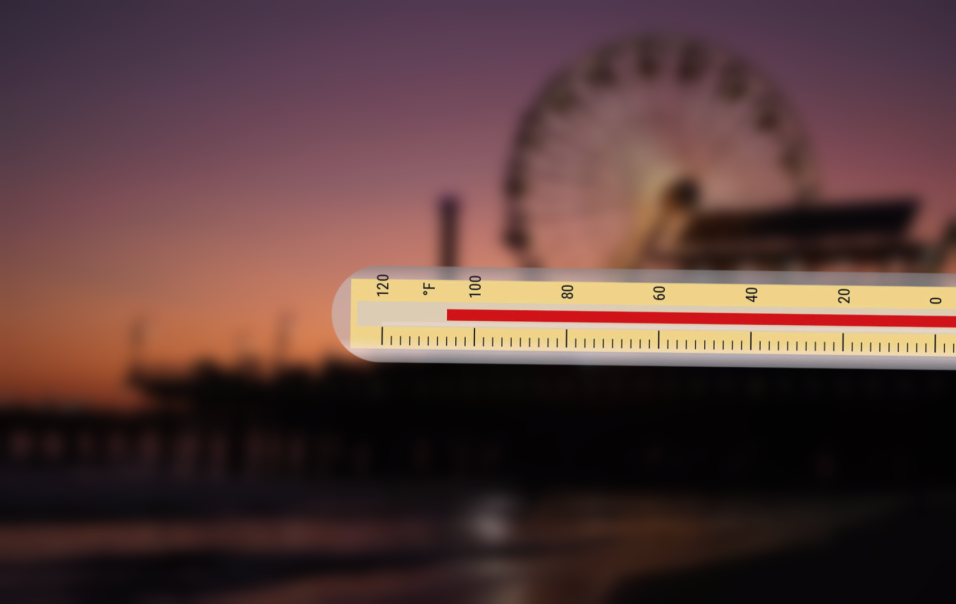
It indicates 106 °F
